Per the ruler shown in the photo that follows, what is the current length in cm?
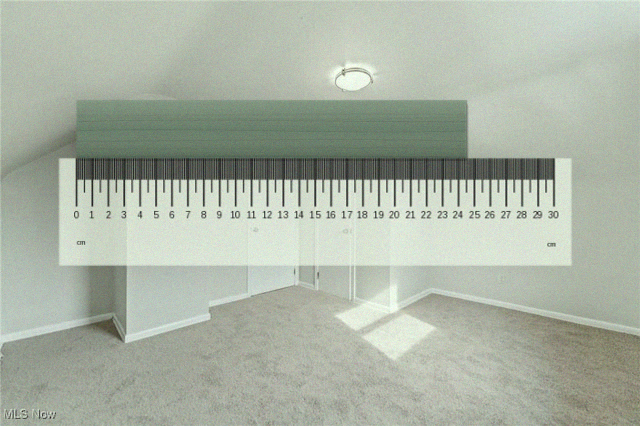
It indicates 24.5 cm
